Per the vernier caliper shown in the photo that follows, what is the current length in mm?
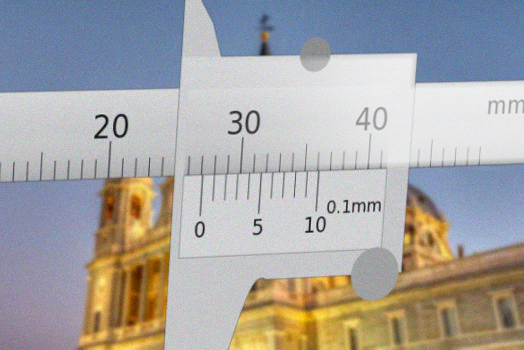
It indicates 27.1 mm
